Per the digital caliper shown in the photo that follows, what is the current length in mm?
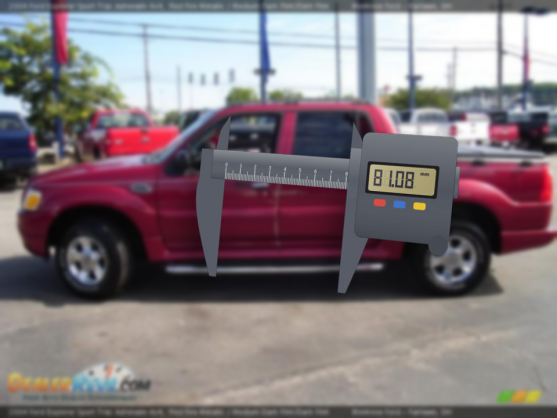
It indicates 81.08 mm
